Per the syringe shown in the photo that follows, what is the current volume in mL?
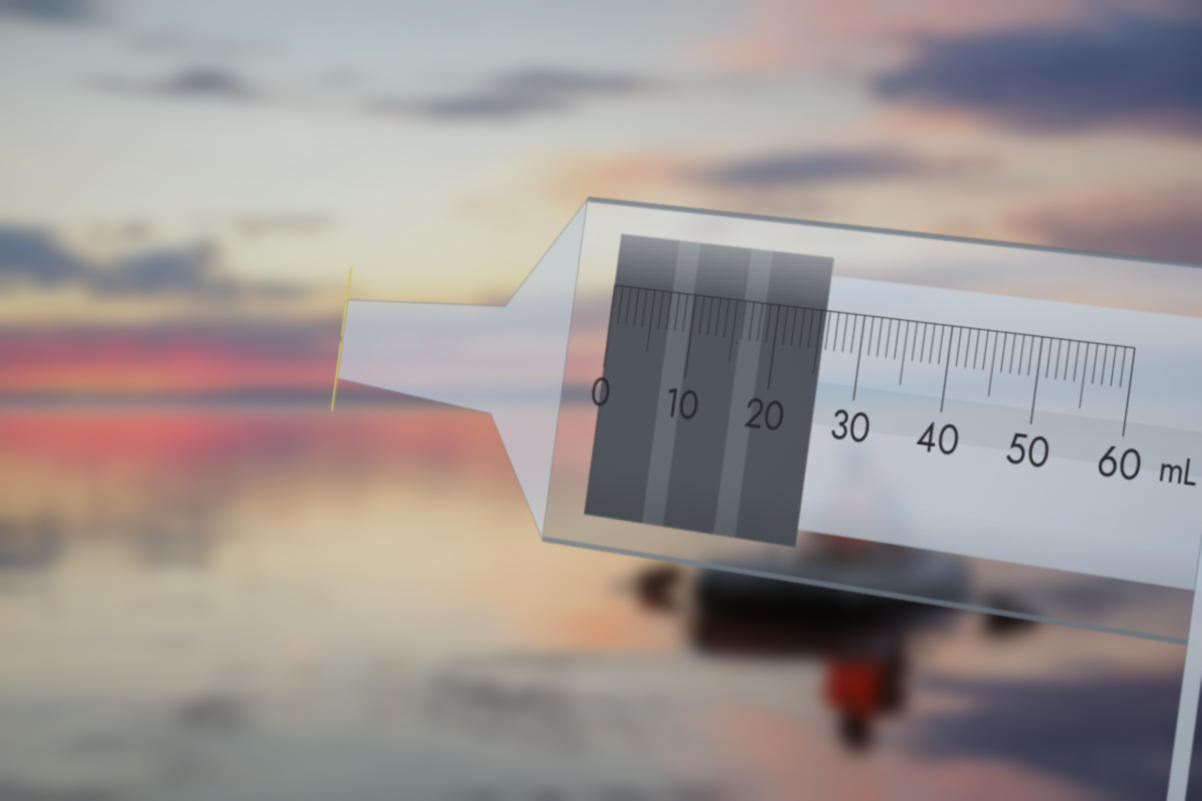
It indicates 0 mL
